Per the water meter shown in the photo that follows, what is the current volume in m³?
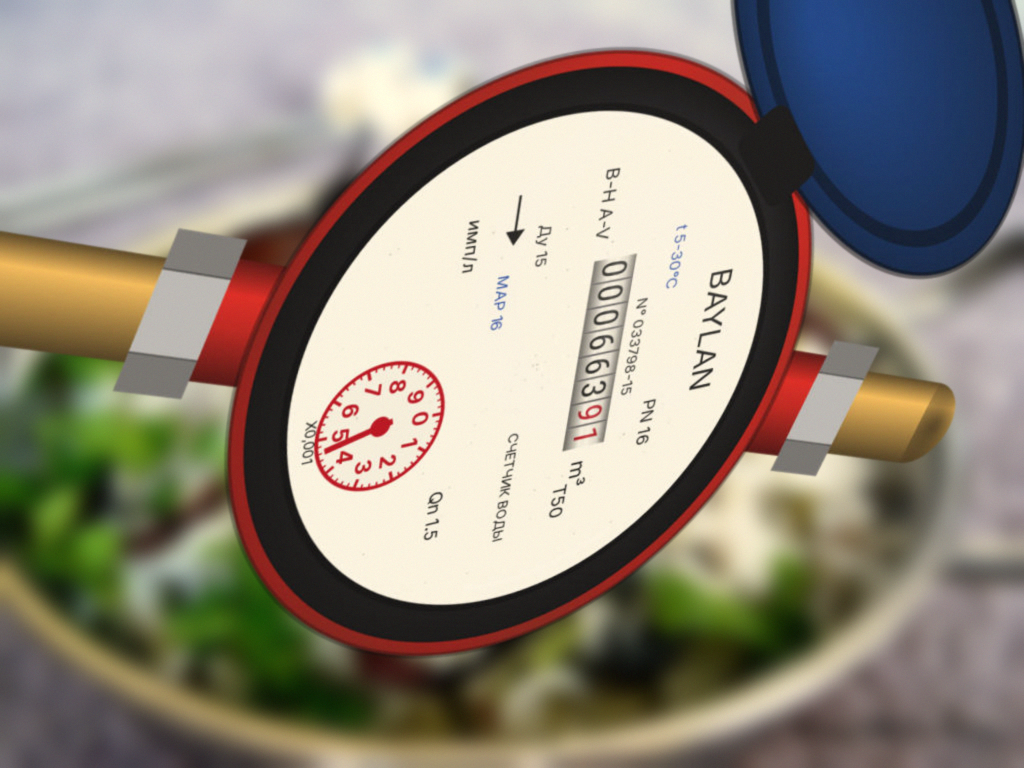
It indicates 663.914 m³
